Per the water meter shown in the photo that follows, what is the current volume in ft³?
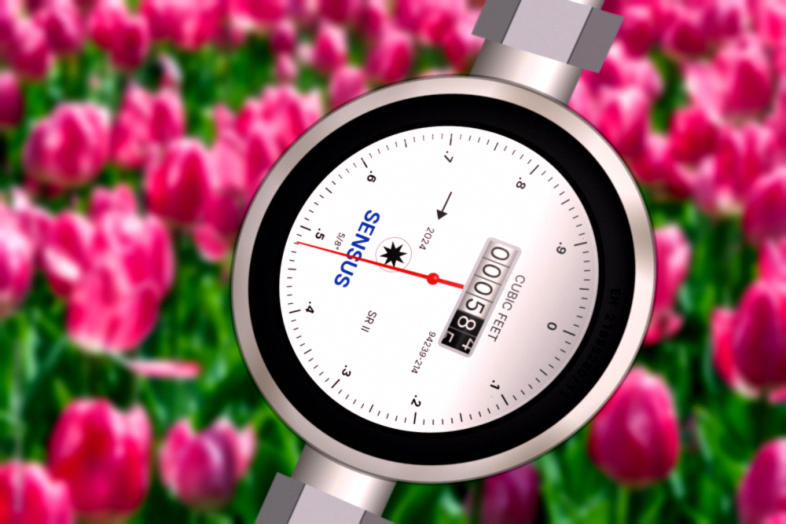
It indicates 584.48 ft³
